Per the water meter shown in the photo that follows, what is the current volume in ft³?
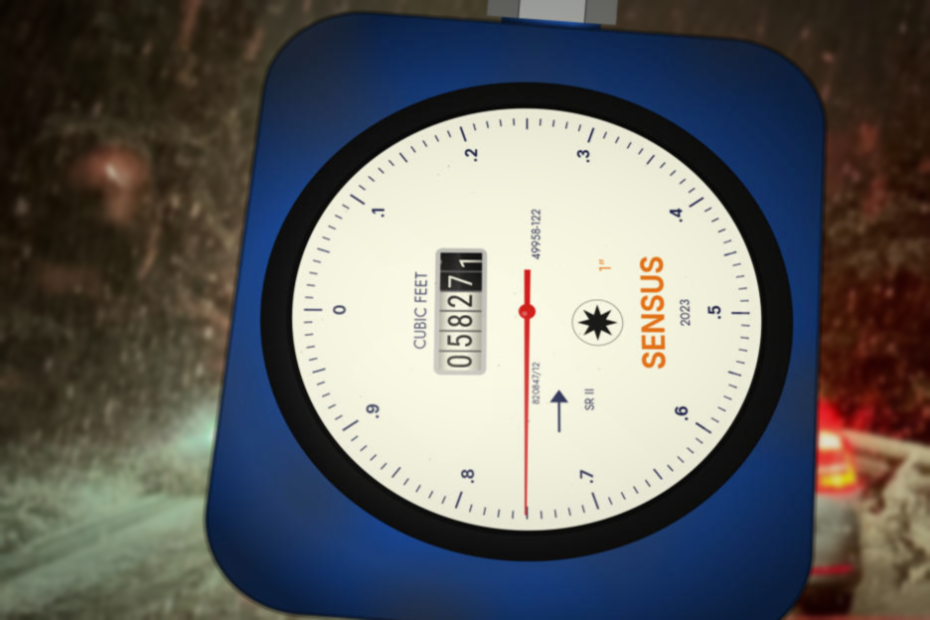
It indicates 58270.75 ft³
